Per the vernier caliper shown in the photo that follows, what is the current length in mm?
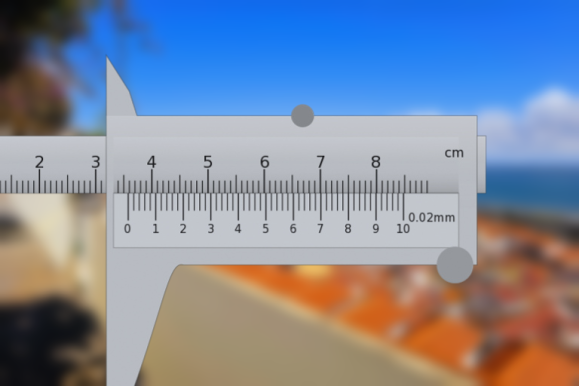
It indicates 35.8 mm
